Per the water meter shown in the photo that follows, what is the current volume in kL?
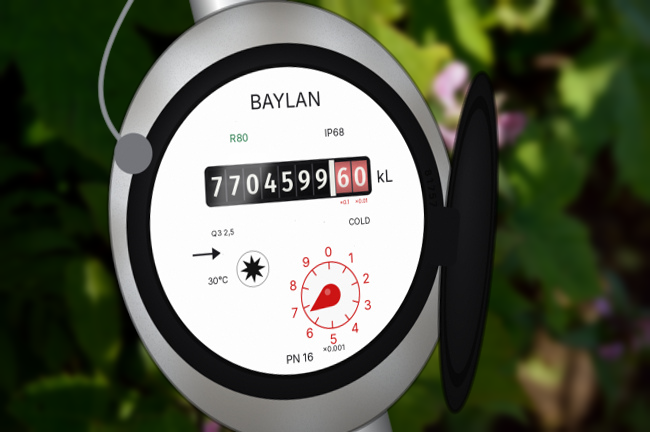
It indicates 7704599.606 kL
